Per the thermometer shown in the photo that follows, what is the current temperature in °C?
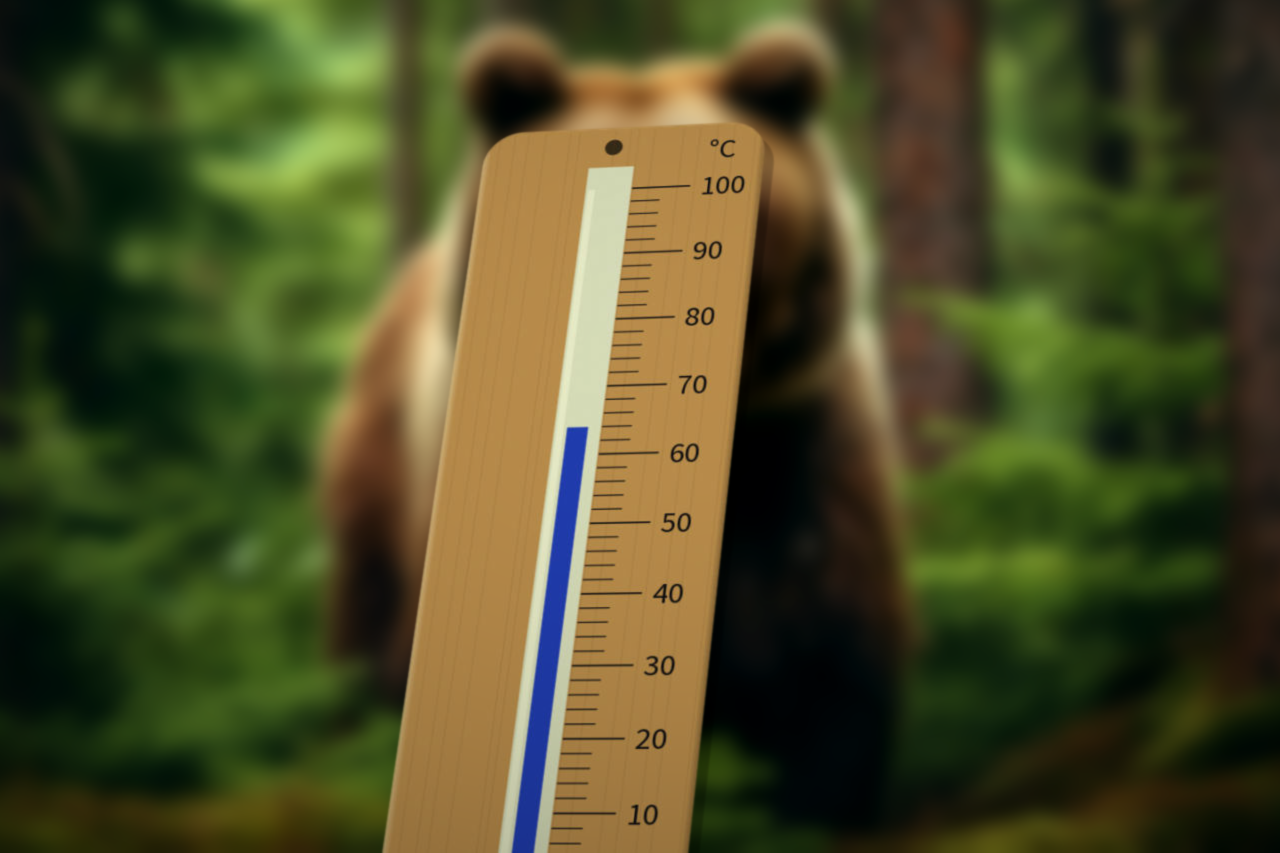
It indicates 64 °C
